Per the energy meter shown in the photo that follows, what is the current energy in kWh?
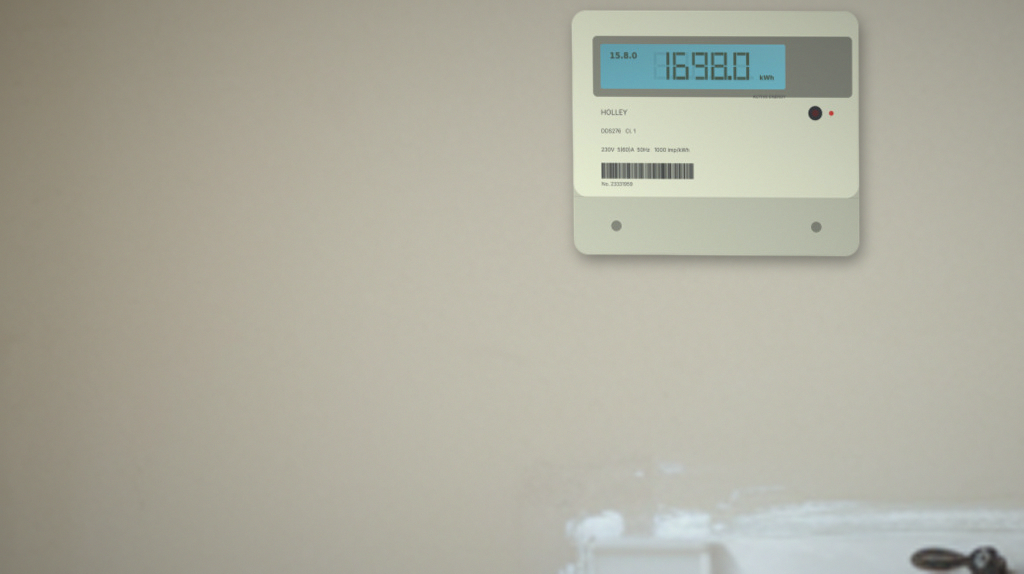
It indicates 1698.0 kWh
